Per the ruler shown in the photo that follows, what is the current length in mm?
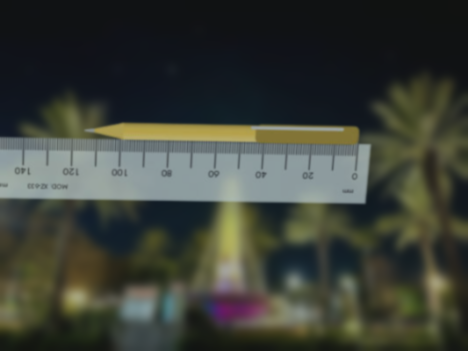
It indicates 115 mm
